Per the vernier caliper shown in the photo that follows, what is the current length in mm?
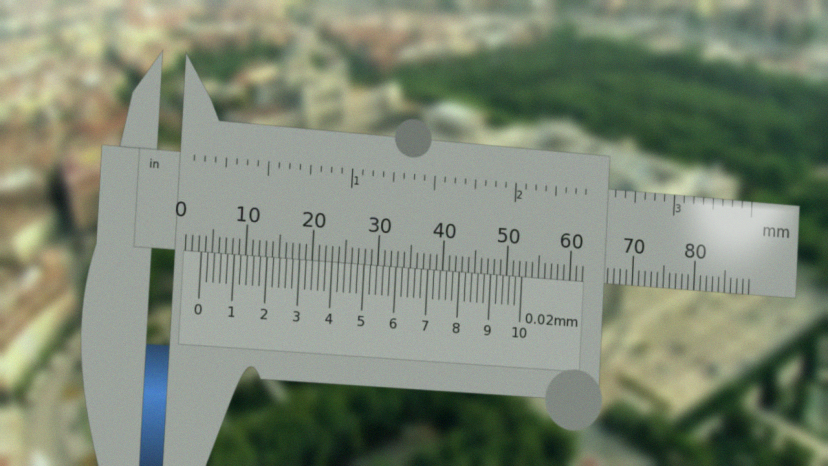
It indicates 3.4 mm
